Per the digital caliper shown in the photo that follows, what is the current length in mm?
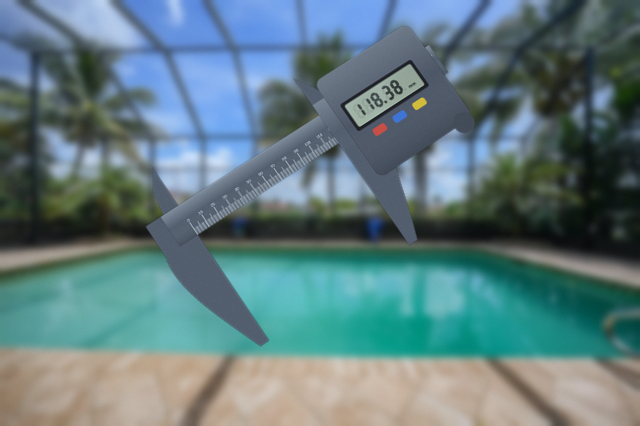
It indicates 118.38 mm
